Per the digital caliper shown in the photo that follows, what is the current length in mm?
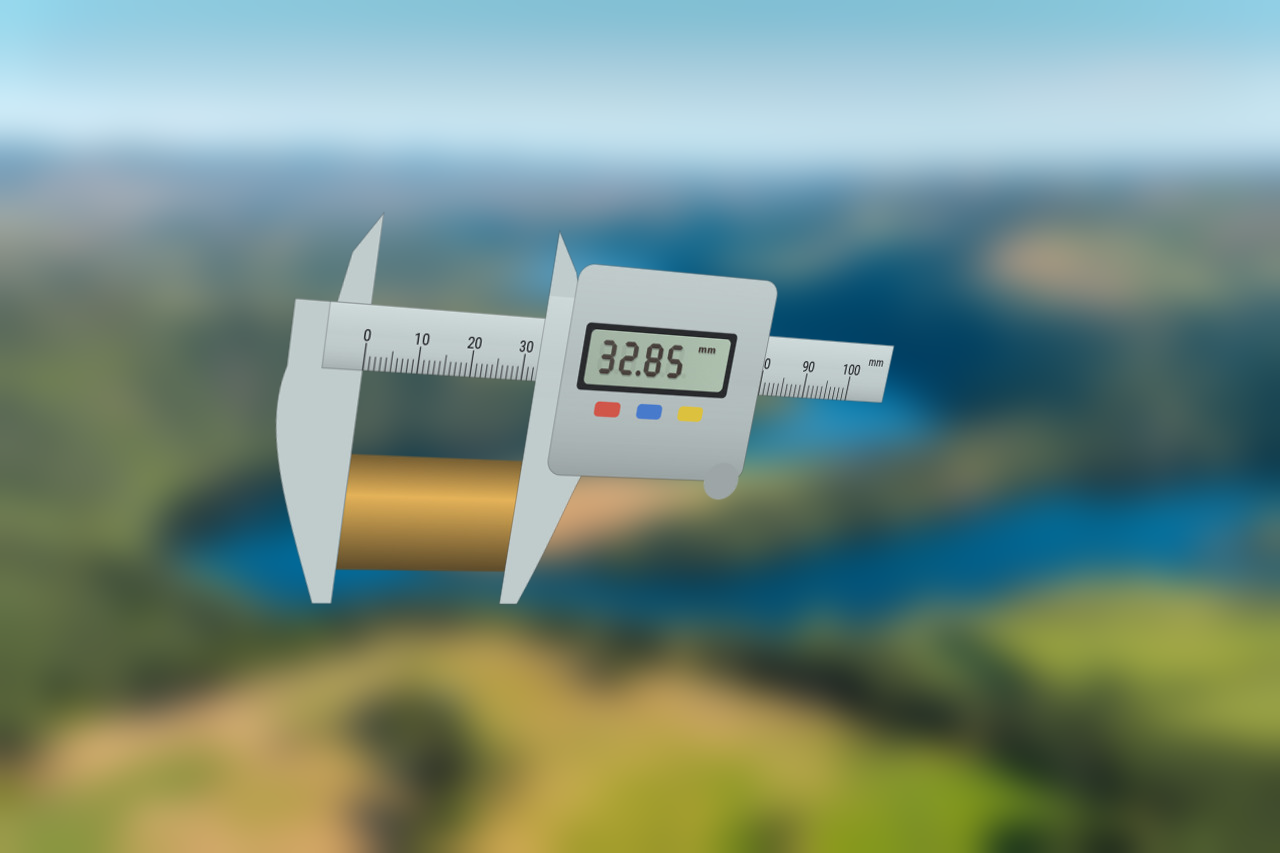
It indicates 32.85 mm
